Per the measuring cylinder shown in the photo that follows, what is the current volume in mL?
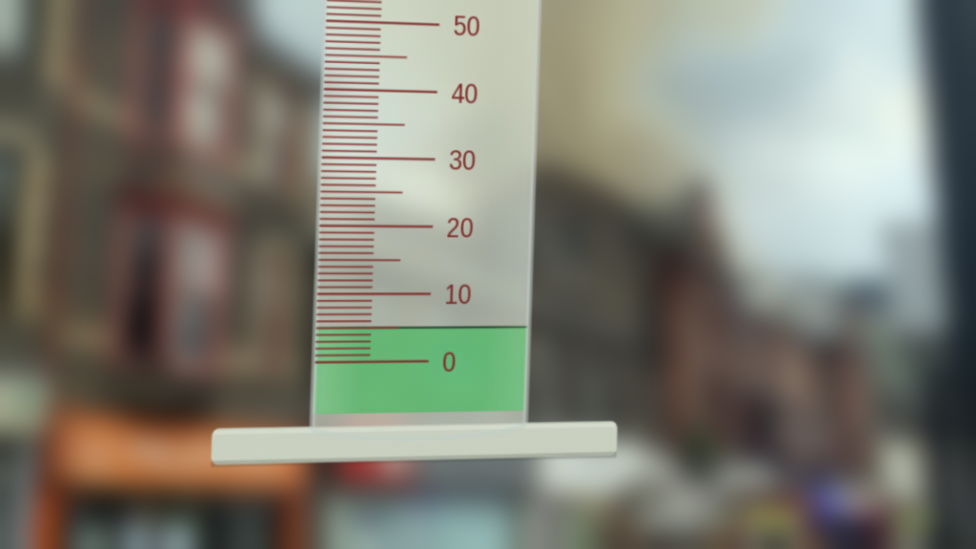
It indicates 5 mL
